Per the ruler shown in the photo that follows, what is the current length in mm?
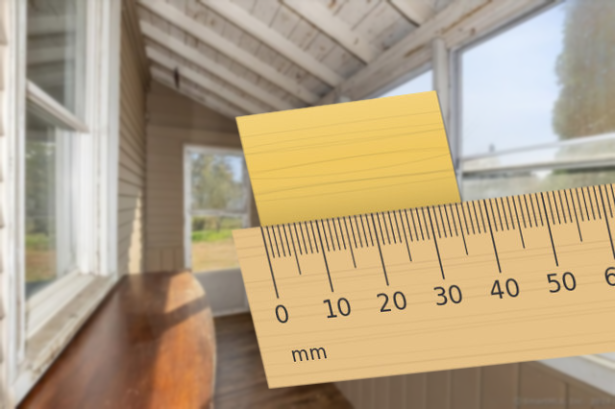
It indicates 36 mm
